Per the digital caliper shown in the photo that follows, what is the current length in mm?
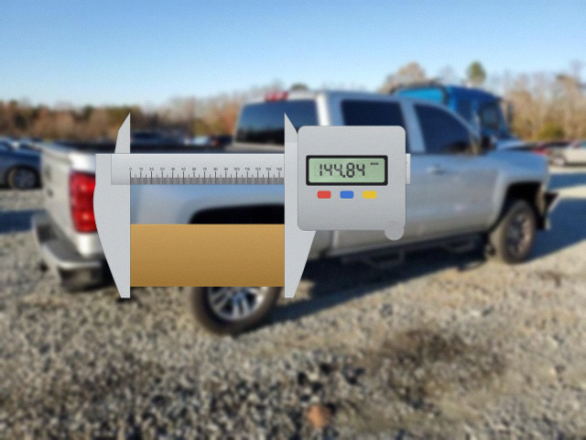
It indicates 144.84 mm
